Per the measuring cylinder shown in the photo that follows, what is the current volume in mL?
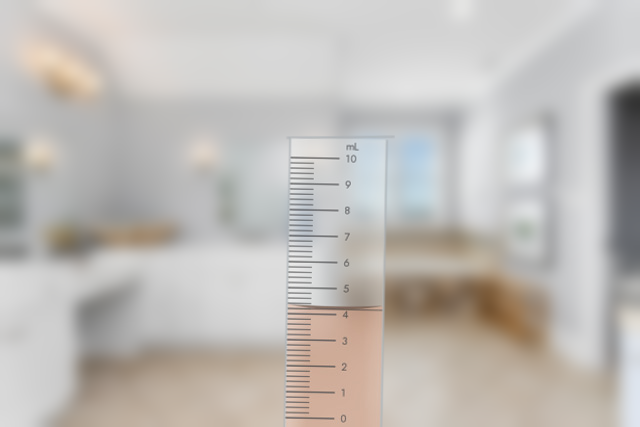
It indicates 4.2 mL
